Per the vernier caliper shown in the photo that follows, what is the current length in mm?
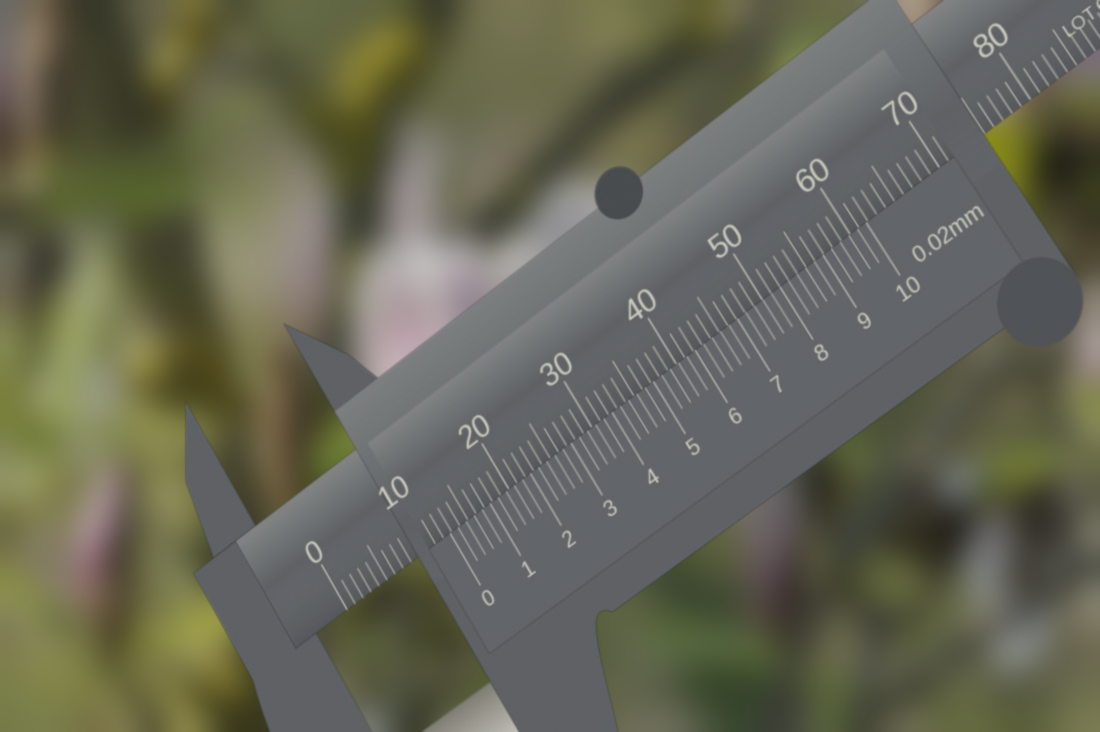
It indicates 12.8 mm
